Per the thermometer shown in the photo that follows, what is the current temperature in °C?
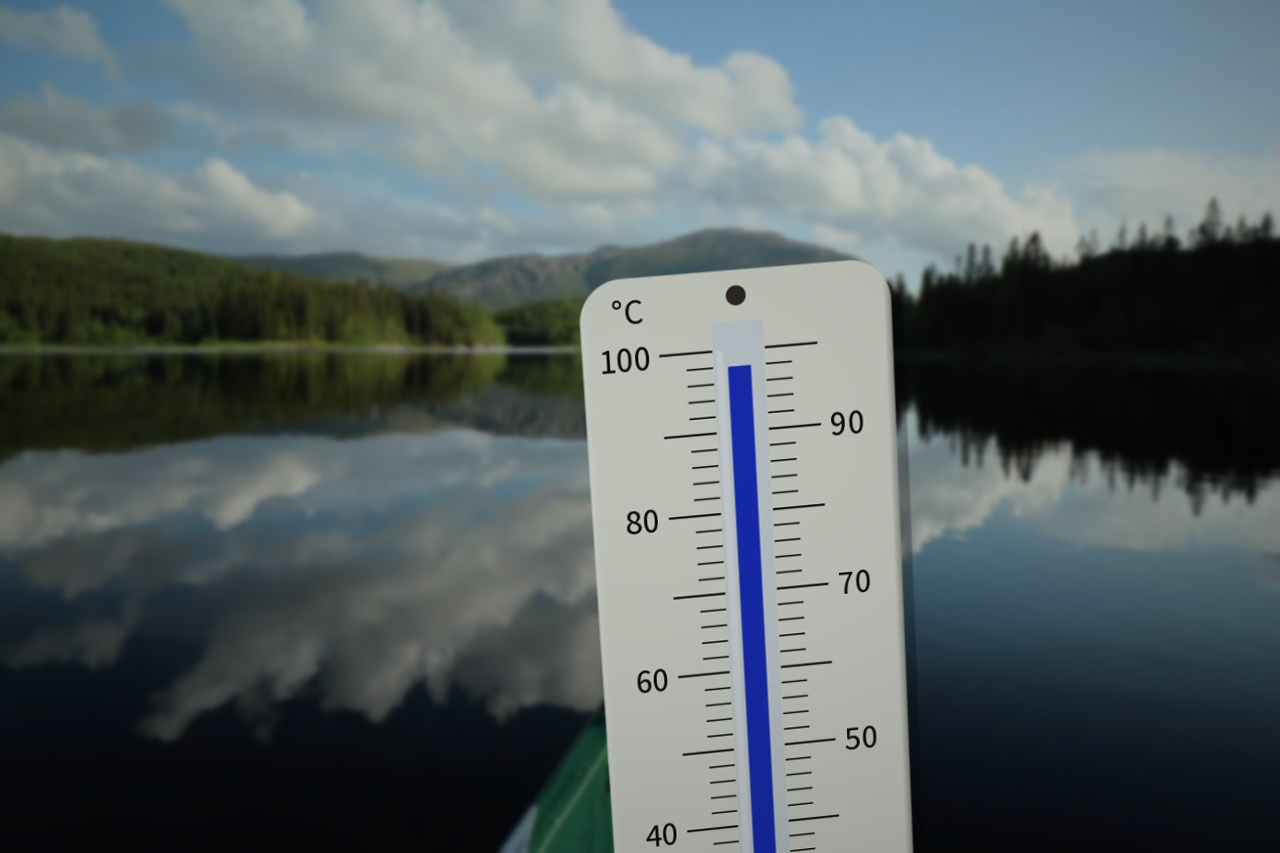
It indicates 98 °C
